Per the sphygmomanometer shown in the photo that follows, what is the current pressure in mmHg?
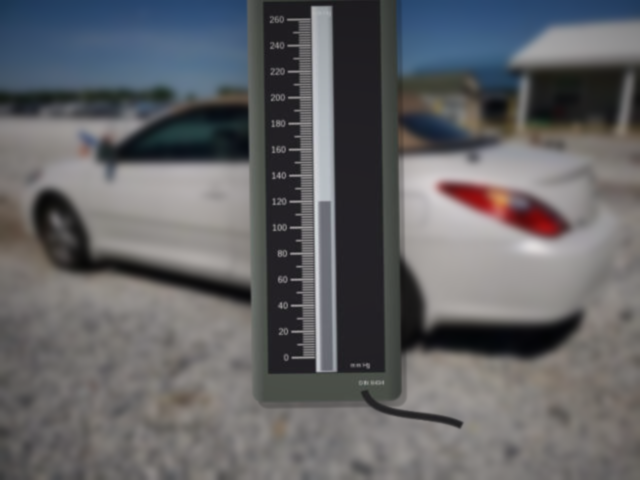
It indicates 120 mmHg
